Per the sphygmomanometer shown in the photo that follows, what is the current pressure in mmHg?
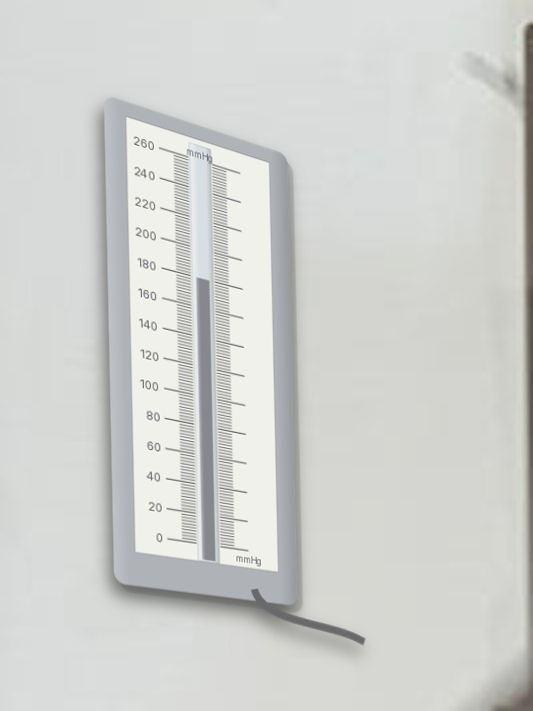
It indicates 180 mmHg
